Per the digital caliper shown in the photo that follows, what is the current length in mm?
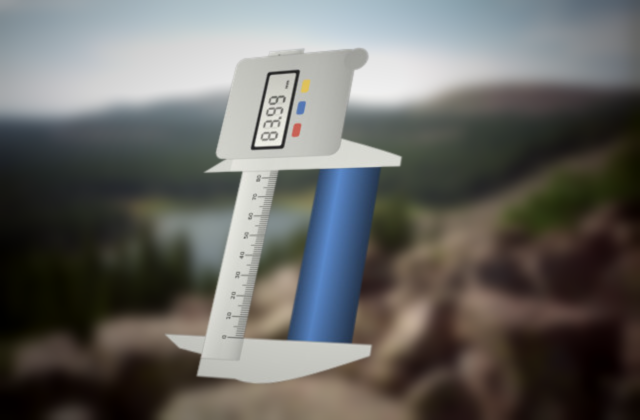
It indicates 83.99 mm
